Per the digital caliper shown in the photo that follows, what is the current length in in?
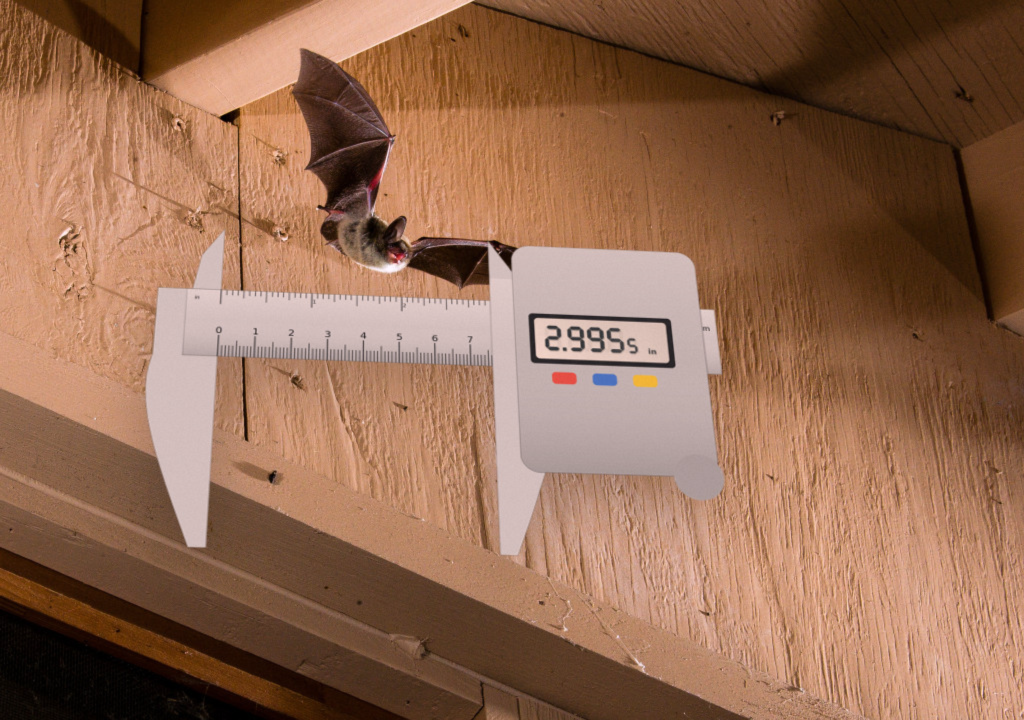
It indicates 2.9955 in
